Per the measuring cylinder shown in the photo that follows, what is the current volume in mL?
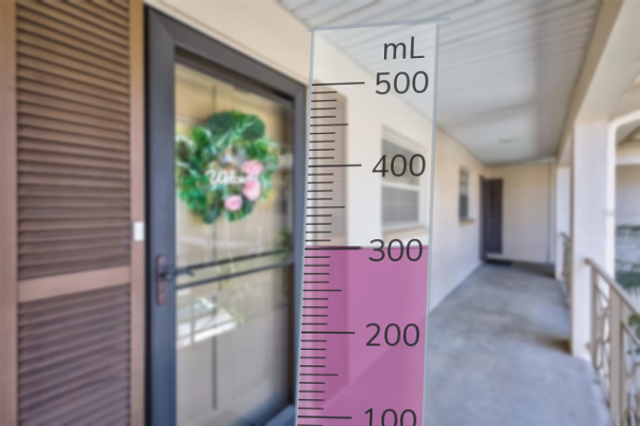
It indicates 300 mL
